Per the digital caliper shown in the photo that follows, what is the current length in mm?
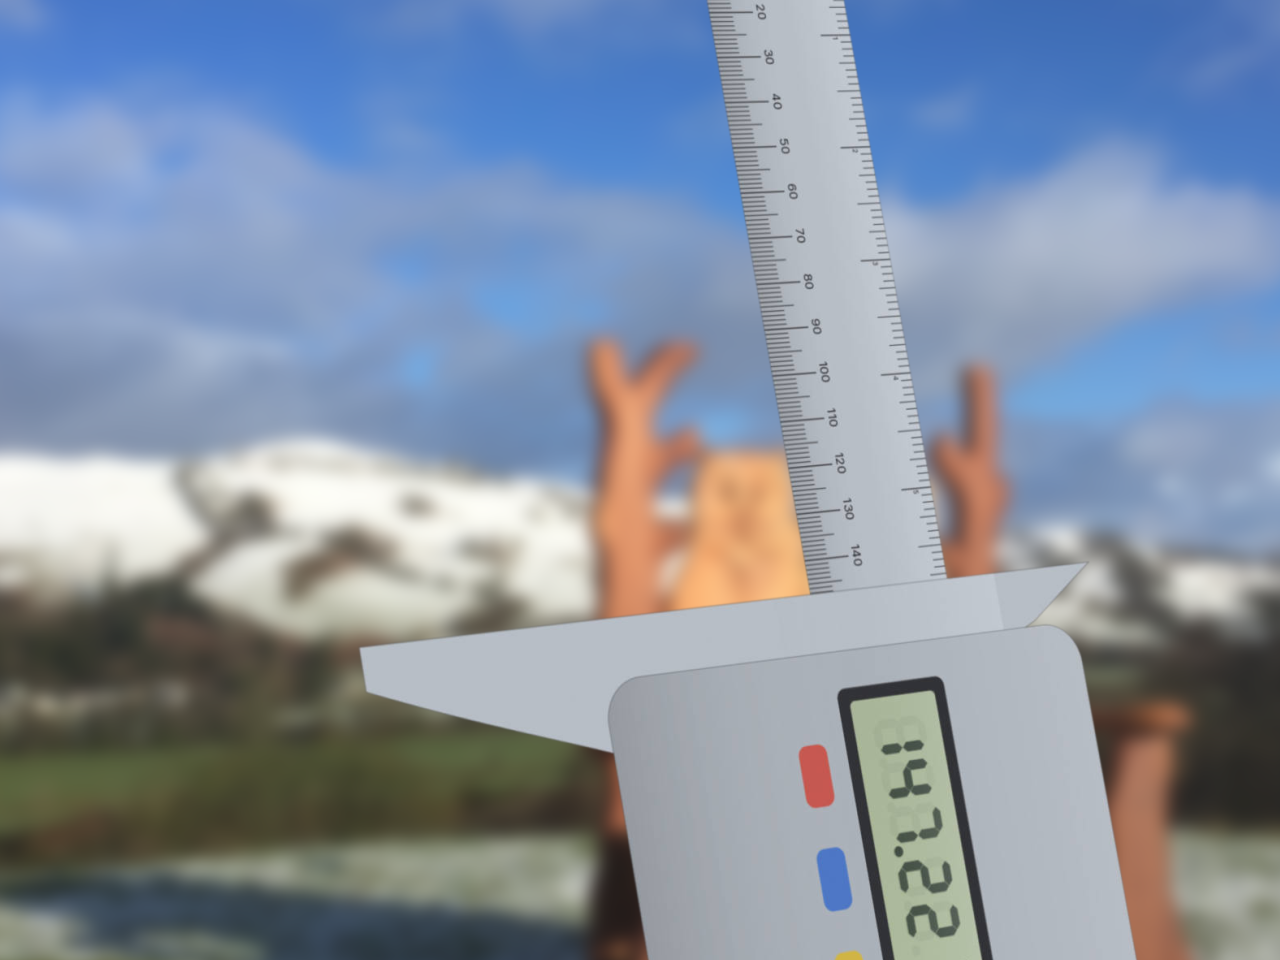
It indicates 147.22 mm
